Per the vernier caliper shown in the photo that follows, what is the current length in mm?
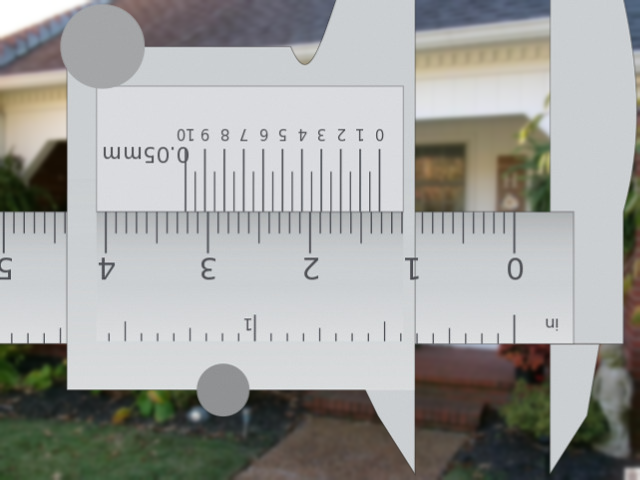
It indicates 13.2 mm
